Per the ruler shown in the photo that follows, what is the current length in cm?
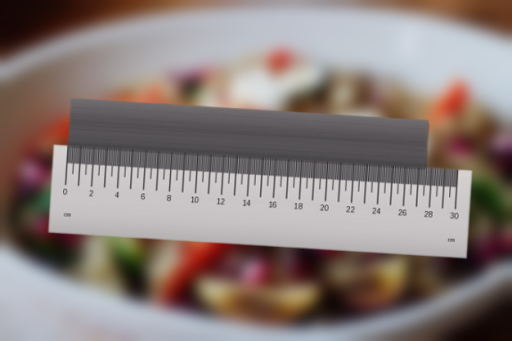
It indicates 27.5 cm
